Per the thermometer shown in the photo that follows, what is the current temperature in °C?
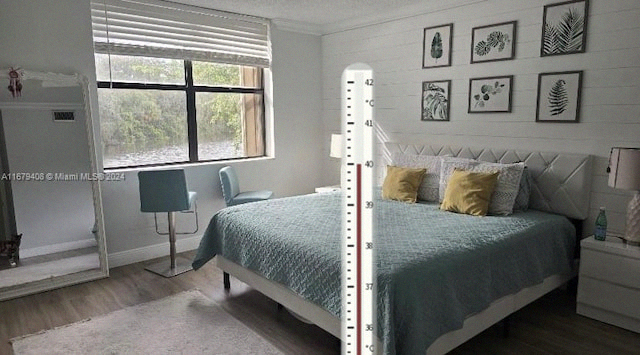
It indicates 40 °C
